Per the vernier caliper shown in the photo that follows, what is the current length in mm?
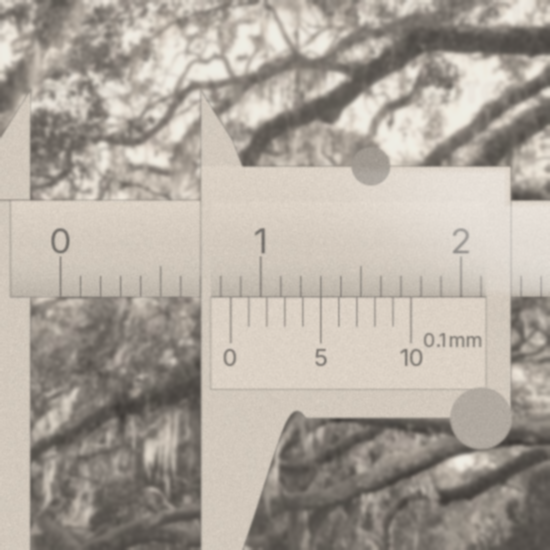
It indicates 8.5 mm
